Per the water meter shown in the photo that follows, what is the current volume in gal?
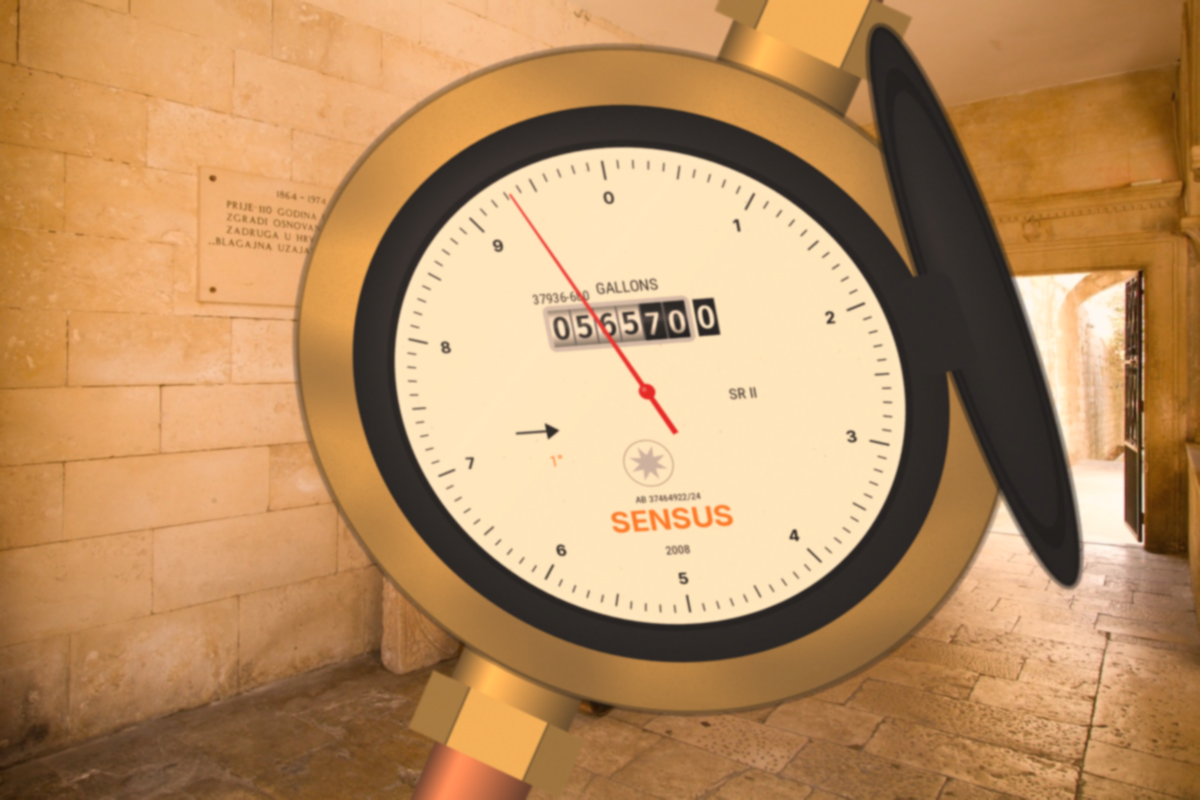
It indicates 565699.3 gal
